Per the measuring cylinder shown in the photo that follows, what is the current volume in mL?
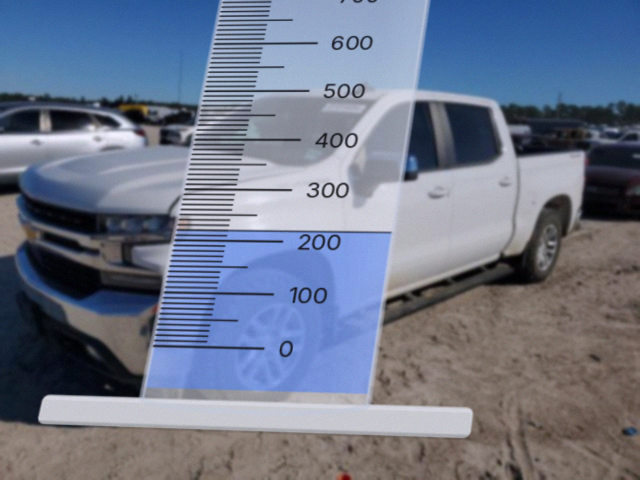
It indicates 220 mL
